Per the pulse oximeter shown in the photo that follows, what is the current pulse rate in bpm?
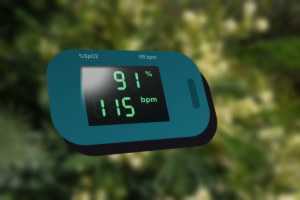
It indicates 115 bpm
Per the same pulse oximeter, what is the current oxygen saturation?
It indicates 91 %
